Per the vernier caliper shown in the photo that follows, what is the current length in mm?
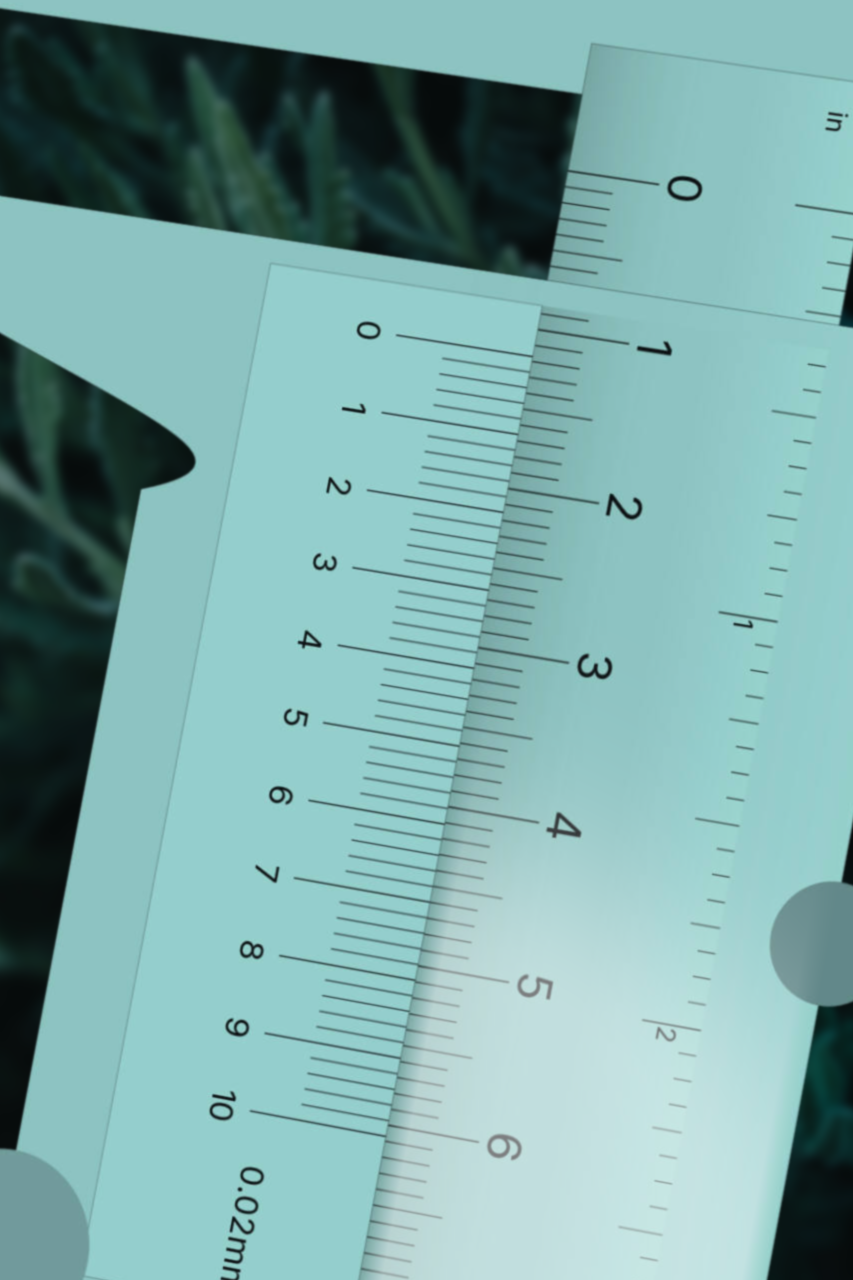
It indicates 11.7 mm
